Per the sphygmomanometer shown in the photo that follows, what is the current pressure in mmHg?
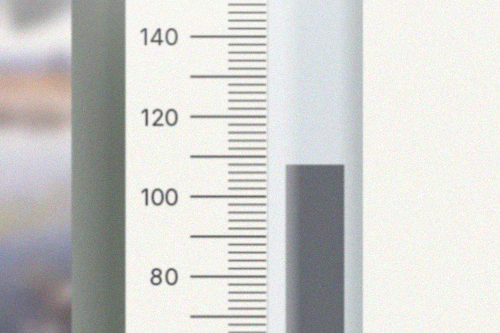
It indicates 108 mmHg
